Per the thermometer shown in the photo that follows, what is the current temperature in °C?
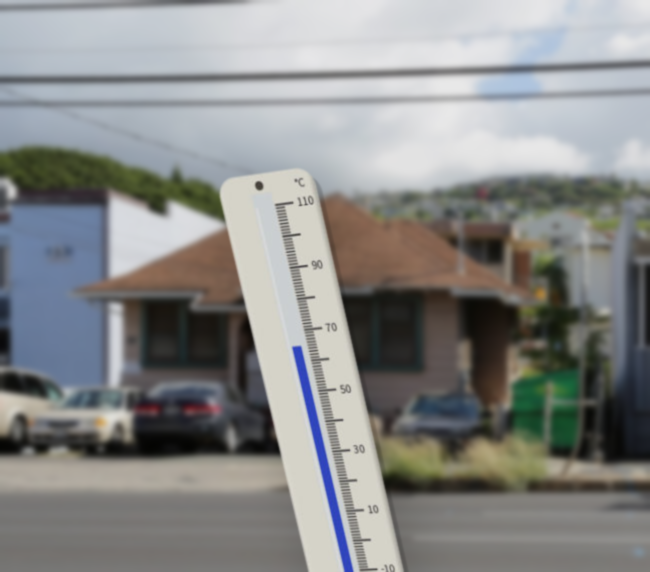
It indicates 65 °C
